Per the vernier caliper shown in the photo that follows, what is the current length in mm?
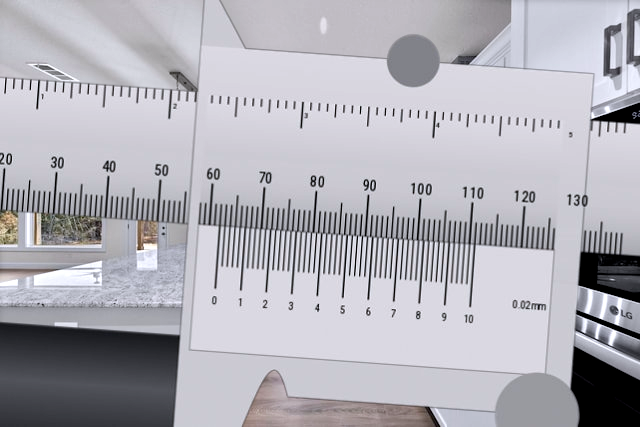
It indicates 62.0 mm
